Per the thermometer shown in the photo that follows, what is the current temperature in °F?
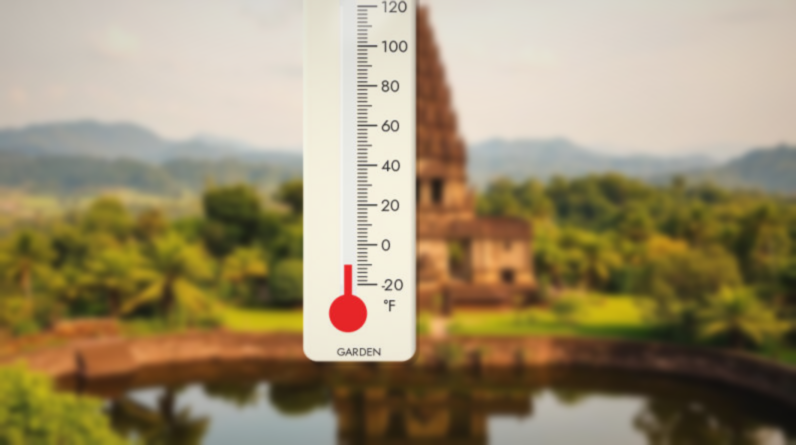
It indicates -10 °F
